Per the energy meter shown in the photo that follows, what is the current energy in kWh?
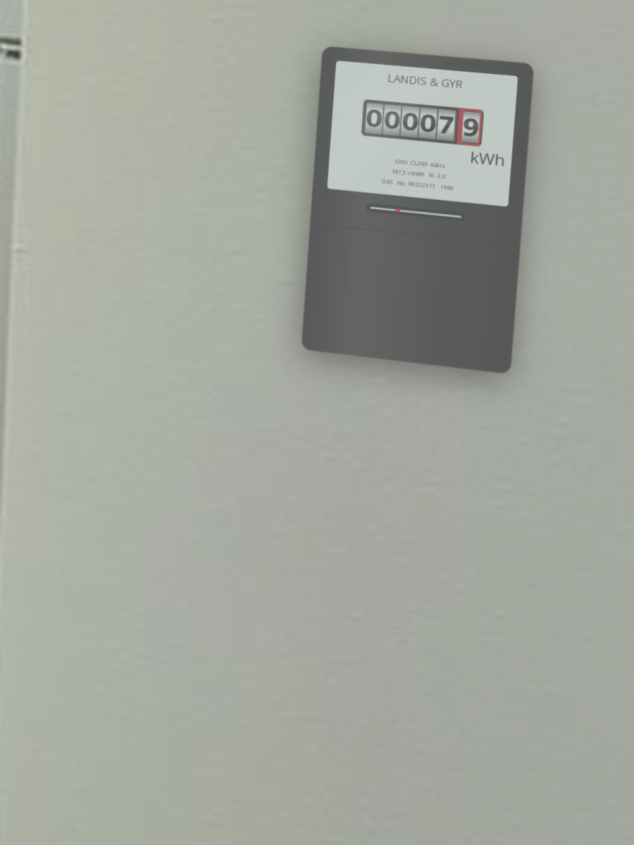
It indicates 7.9 kWh
